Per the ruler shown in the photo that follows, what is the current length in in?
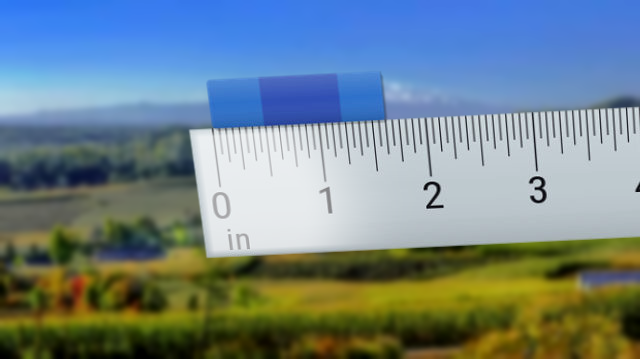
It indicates 1.625 in
